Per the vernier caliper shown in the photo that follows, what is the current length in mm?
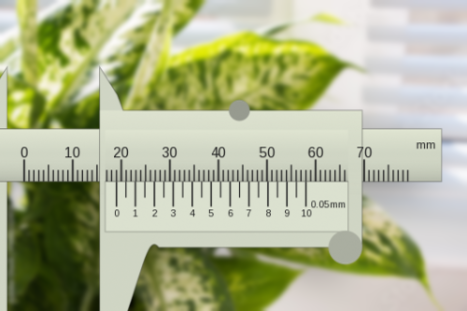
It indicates 19.0 mm
